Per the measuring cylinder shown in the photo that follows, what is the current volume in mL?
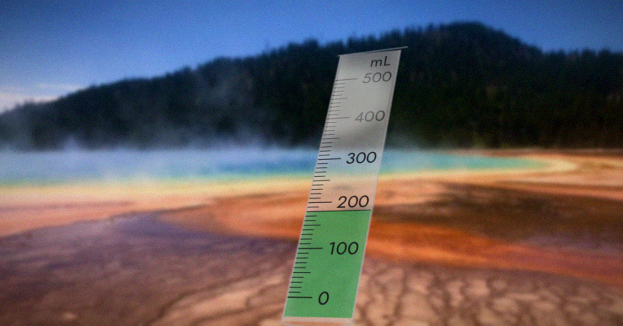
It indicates 180 mL
